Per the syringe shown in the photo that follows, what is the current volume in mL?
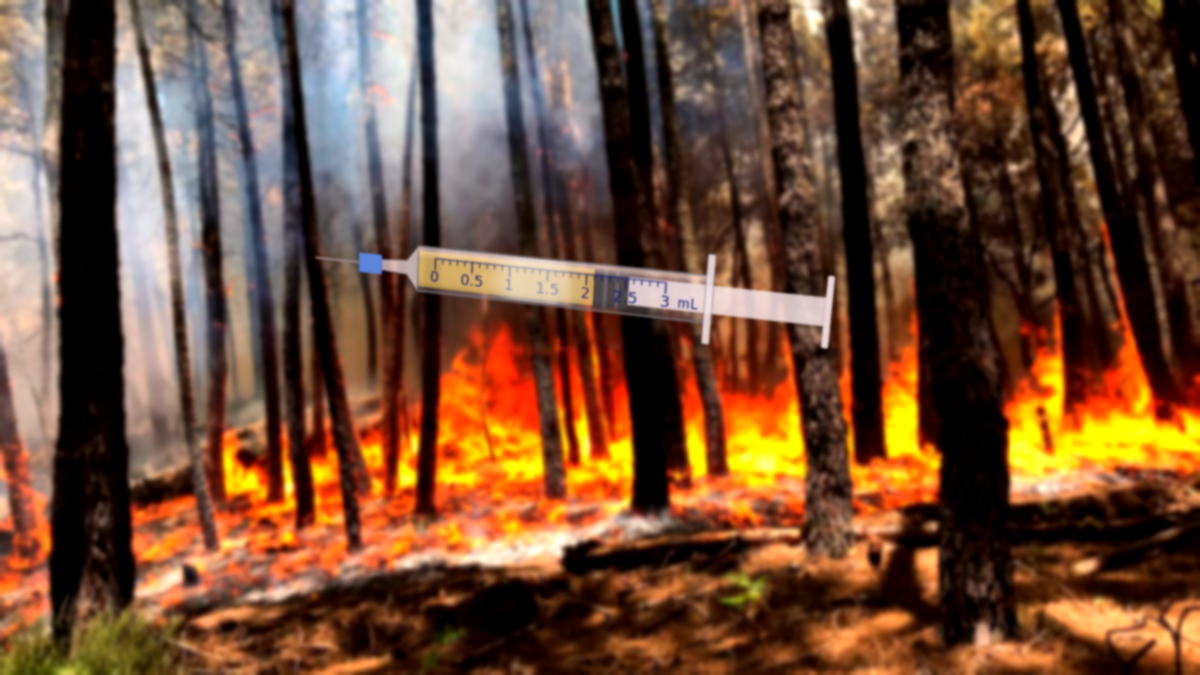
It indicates 2.1 mL
